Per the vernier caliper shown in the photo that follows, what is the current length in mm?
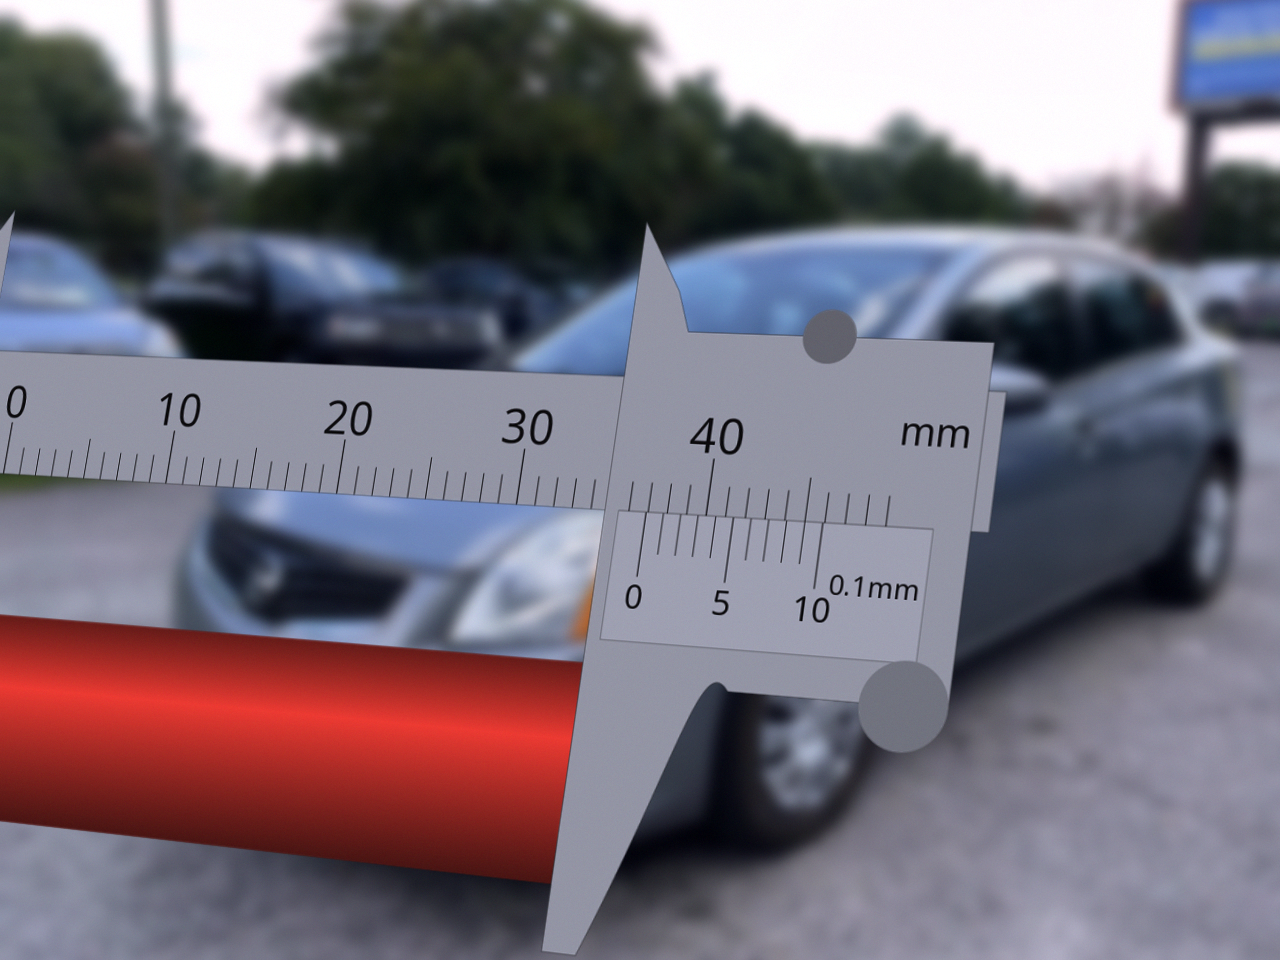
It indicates 36.9 mm
